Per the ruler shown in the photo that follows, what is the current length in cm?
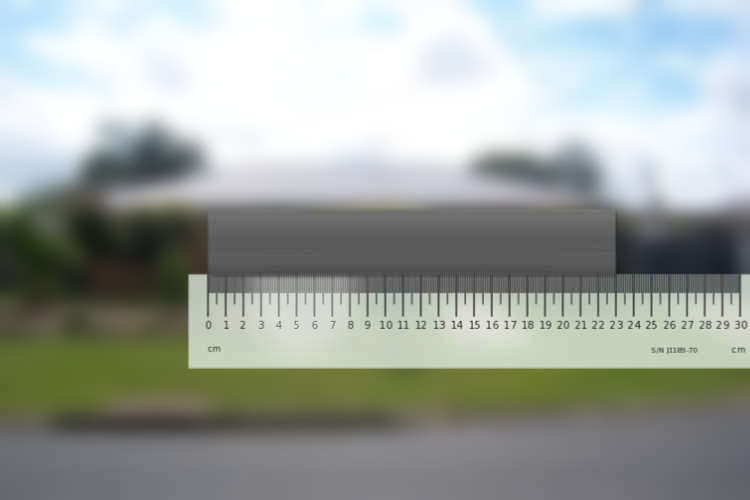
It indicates 23 cm
